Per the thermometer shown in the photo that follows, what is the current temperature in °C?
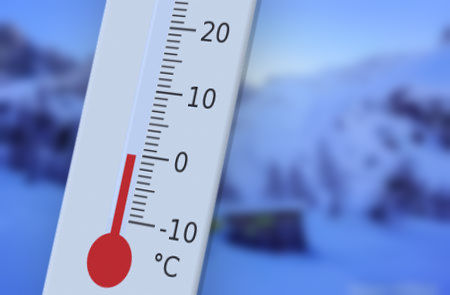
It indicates 0 °C
